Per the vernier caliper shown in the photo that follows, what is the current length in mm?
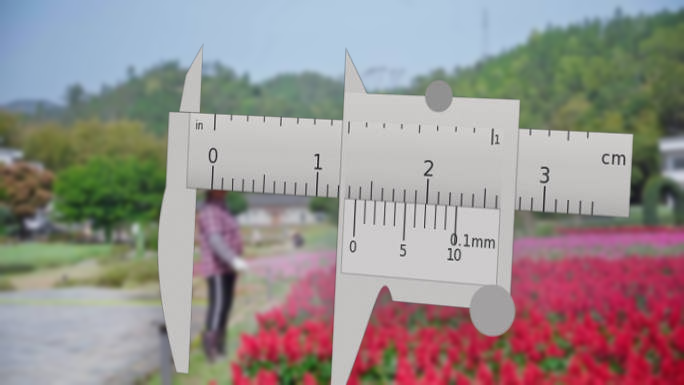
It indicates 13.6 mm
